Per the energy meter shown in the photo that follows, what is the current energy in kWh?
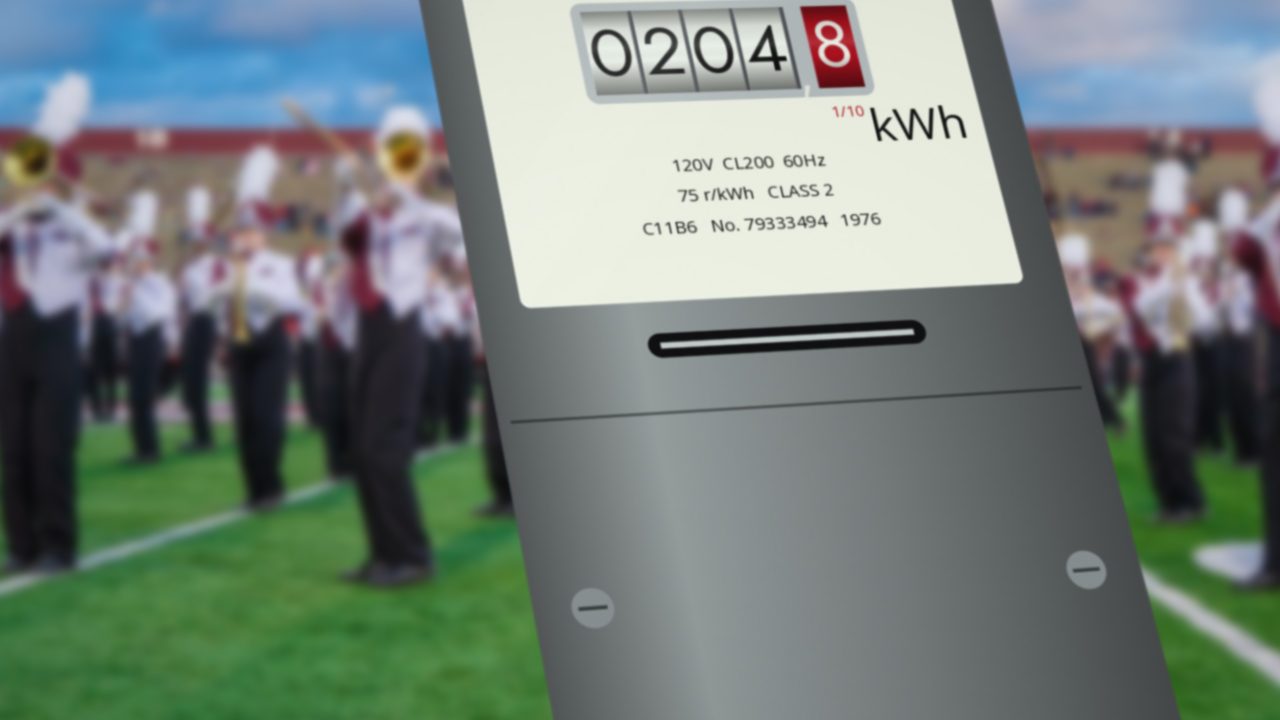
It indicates 204.8 kWh
